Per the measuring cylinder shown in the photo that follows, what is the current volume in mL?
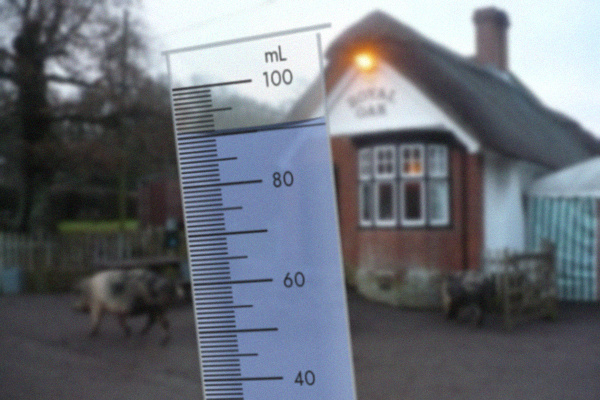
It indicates 90 mL
